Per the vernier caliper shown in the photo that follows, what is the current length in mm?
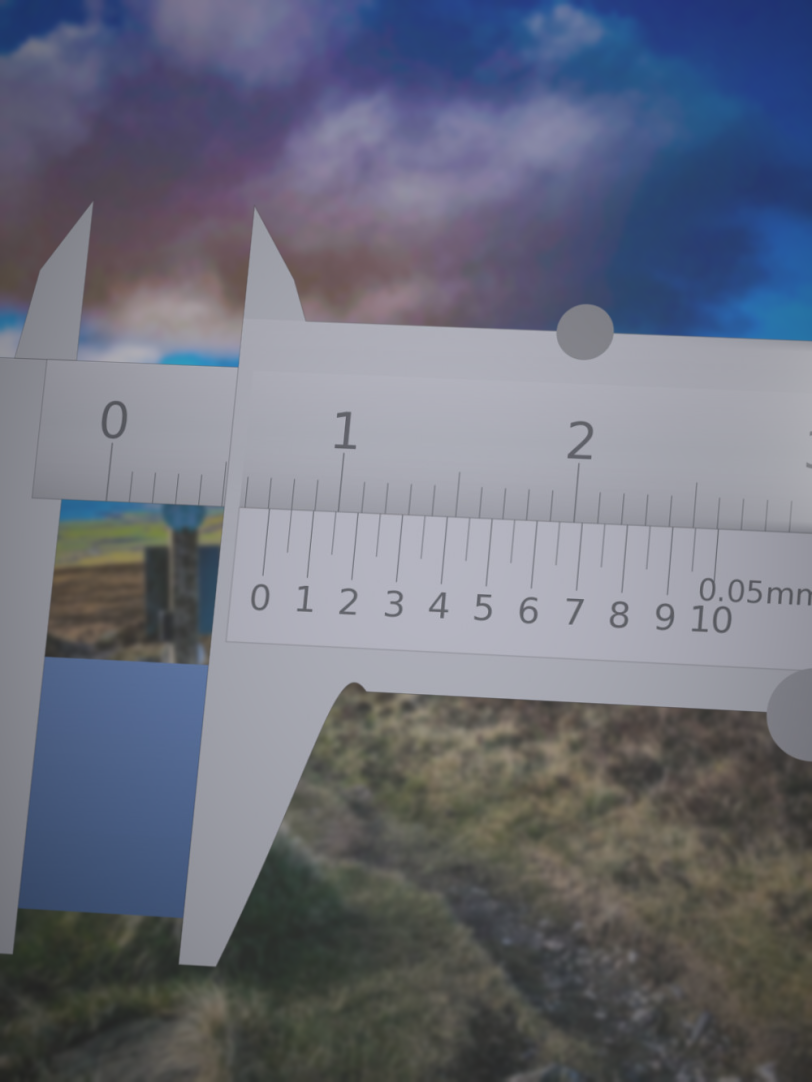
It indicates 7.05 mm
